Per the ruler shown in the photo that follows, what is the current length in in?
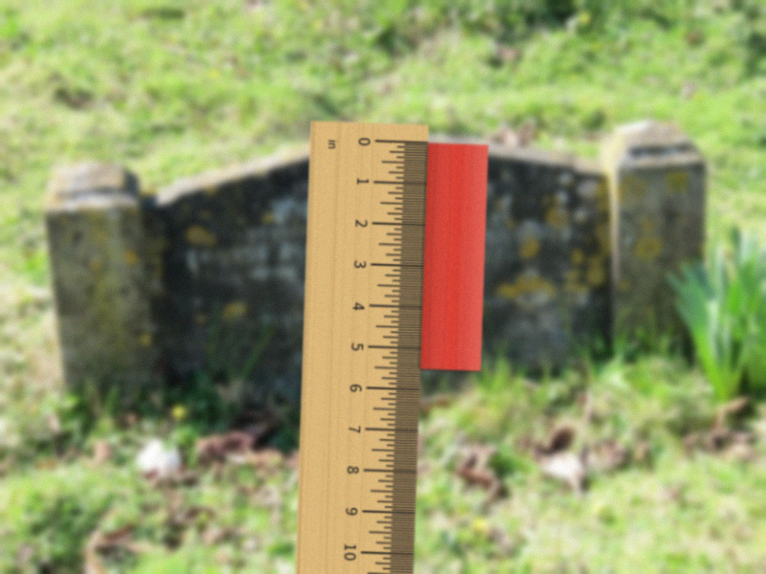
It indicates 5.5 in
